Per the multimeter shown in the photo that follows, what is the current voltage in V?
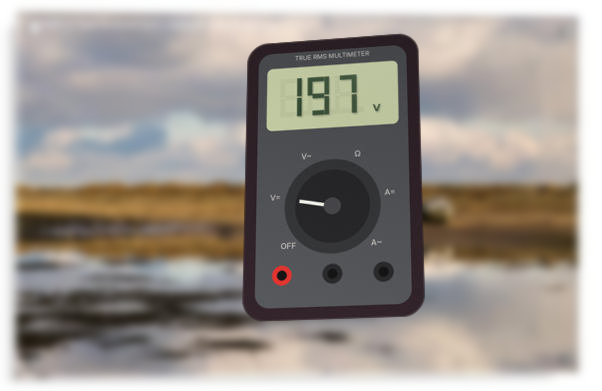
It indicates 197 V
